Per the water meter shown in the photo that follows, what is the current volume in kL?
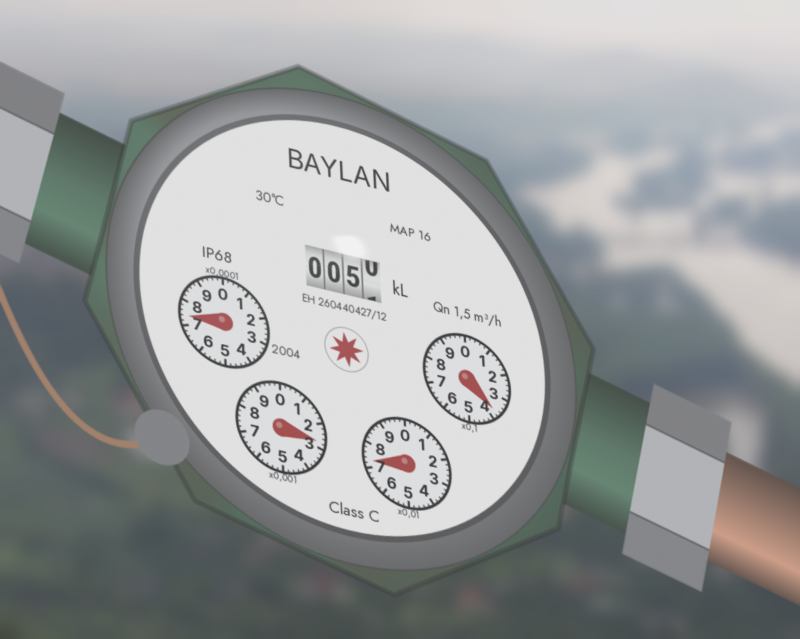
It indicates 50.3727 kL
